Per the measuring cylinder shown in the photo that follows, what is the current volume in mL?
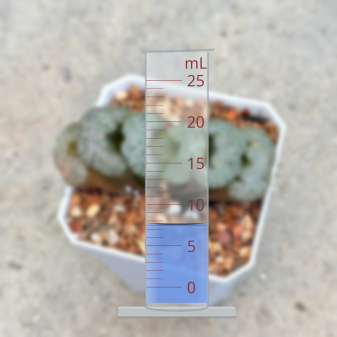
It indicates 7.5 mL
